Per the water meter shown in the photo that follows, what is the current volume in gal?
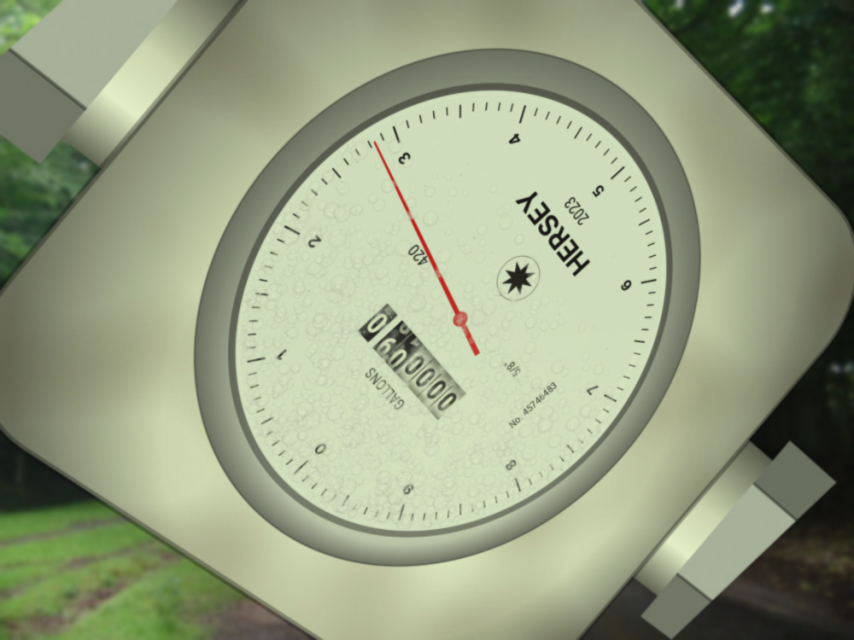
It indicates 92.8 gal
